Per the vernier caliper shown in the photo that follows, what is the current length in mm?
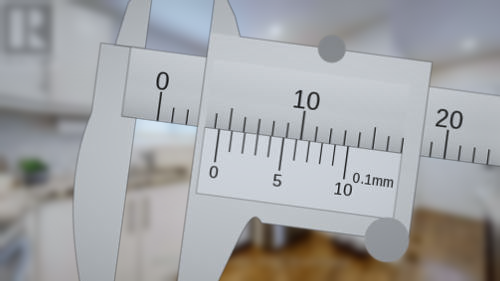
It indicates 4.3 mm
